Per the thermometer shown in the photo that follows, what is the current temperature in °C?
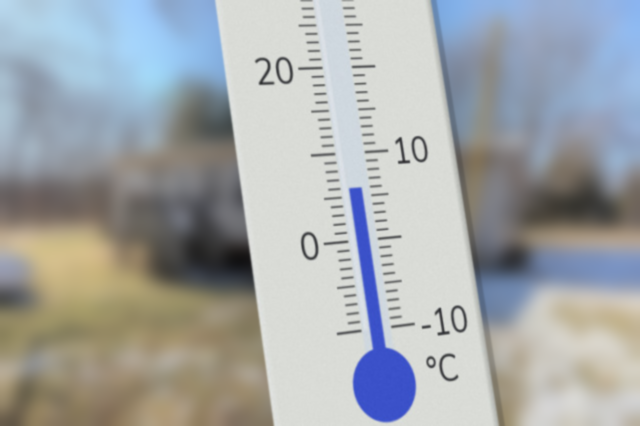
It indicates 6 °C
